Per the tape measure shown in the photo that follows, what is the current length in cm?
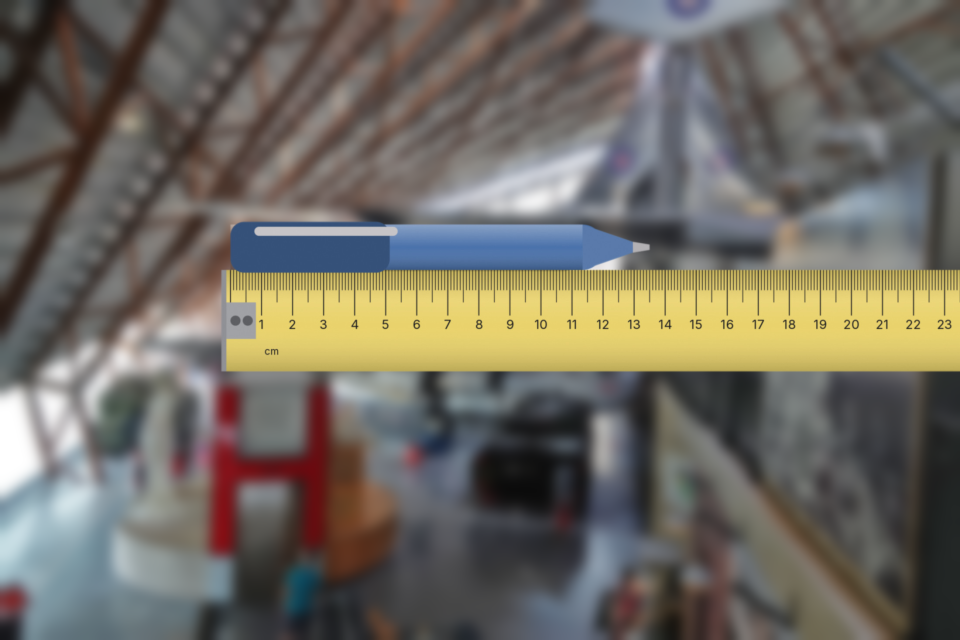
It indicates 13.5 cm
